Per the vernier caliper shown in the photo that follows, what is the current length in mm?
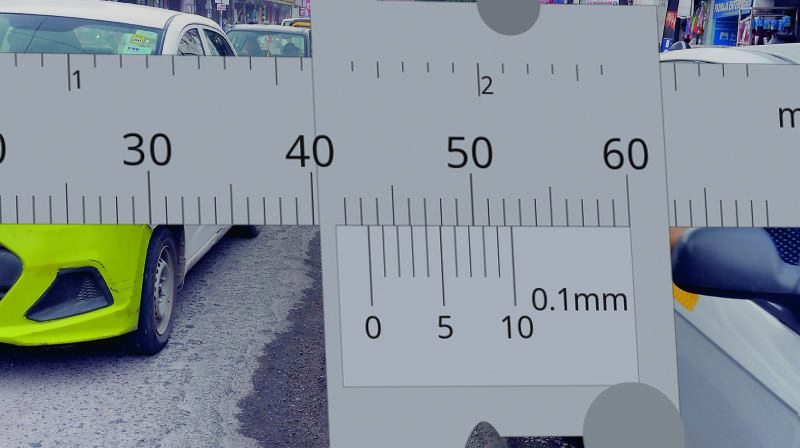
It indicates 43.4 mm
